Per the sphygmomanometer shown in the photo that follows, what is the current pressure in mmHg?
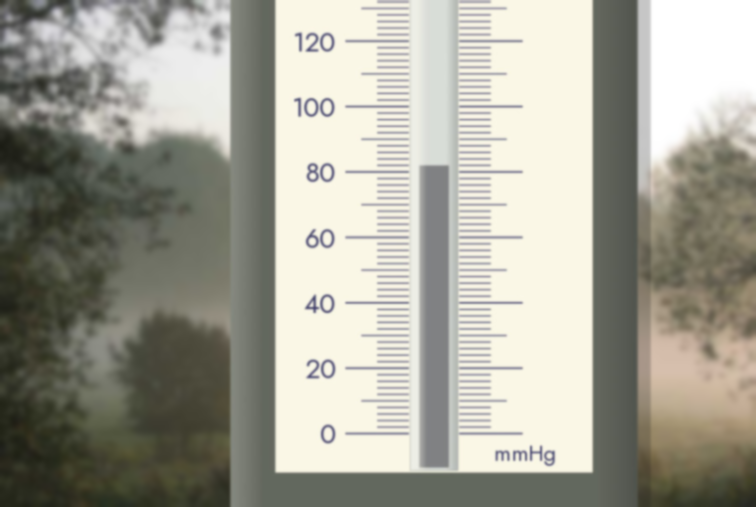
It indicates 82 mmHg
